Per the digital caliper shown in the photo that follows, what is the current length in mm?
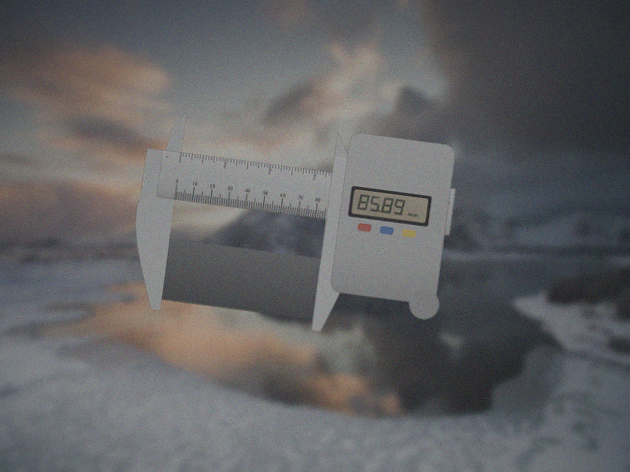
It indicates 85.89 mm
